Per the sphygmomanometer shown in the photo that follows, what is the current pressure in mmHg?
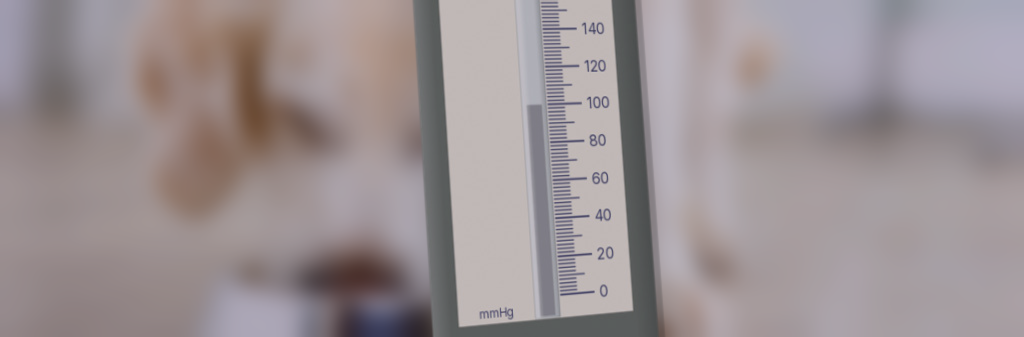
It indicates 100 mmHg
